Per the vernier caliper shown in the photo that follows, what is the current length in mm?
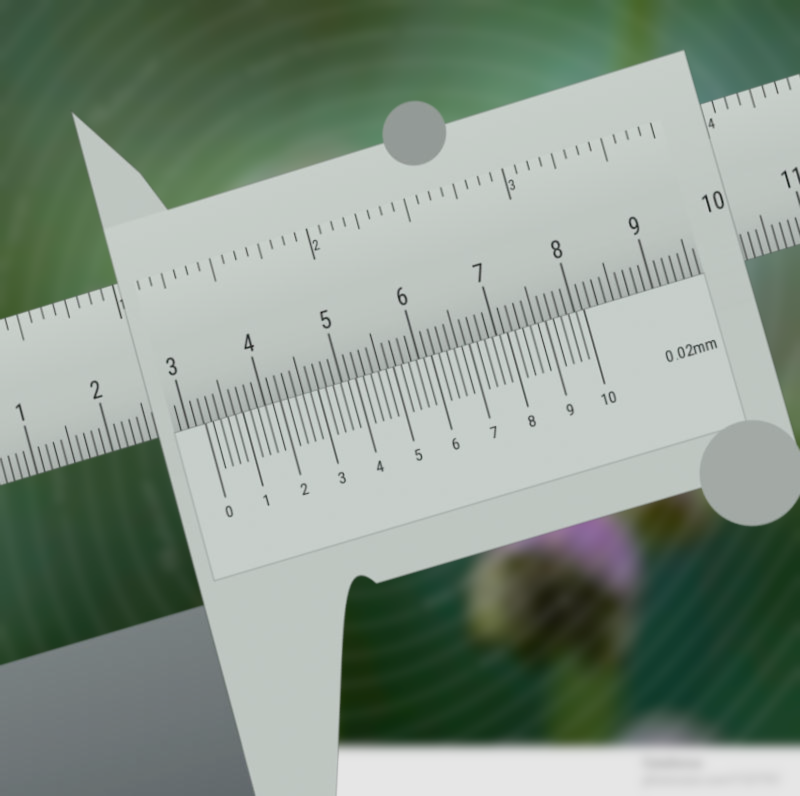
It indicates 32.2 mm
